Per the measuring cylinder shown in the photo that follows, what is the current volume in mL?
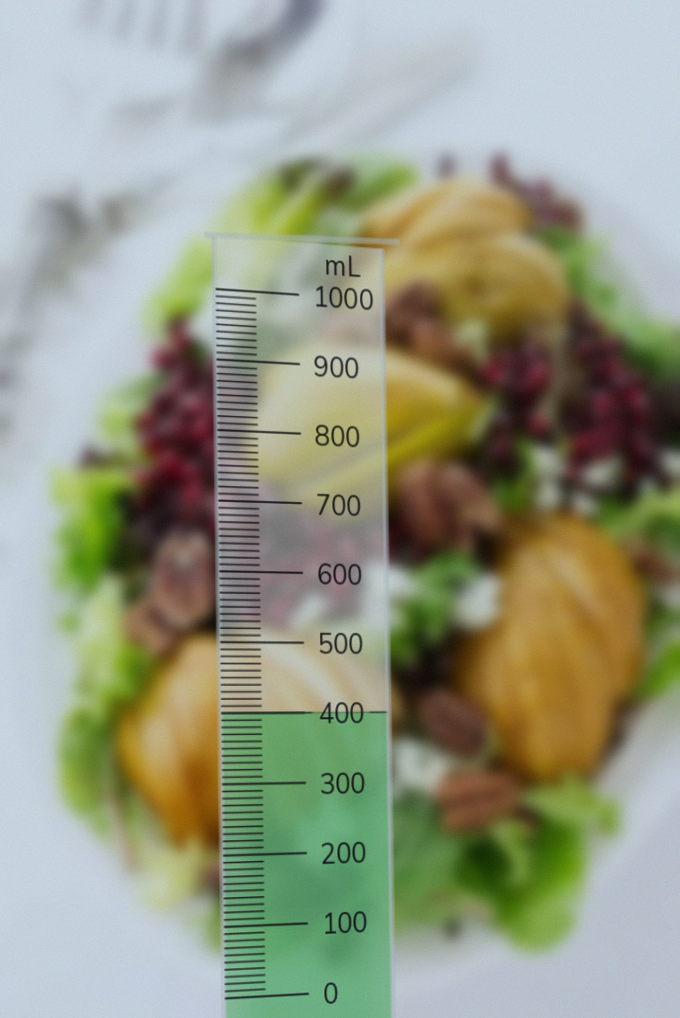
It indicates 400 mL
